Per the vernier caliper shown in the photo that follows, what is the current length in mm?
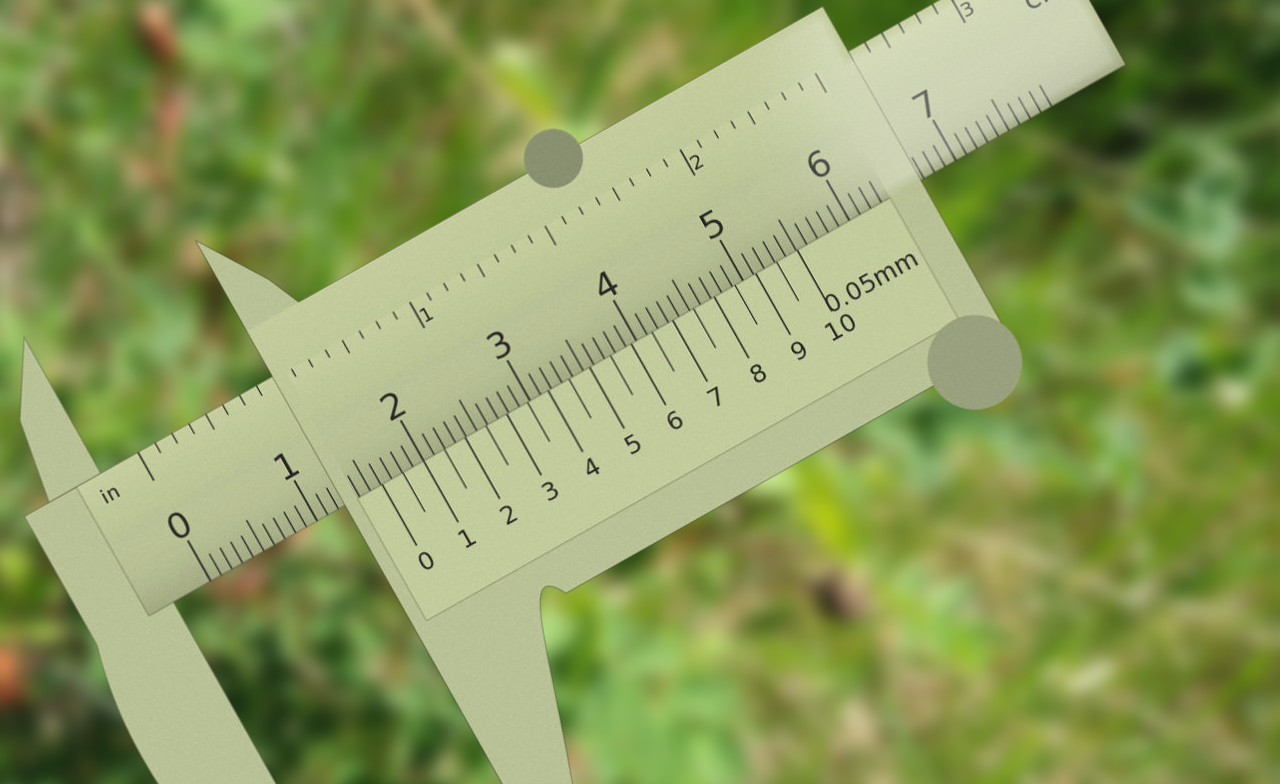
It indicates 16.1 mm
